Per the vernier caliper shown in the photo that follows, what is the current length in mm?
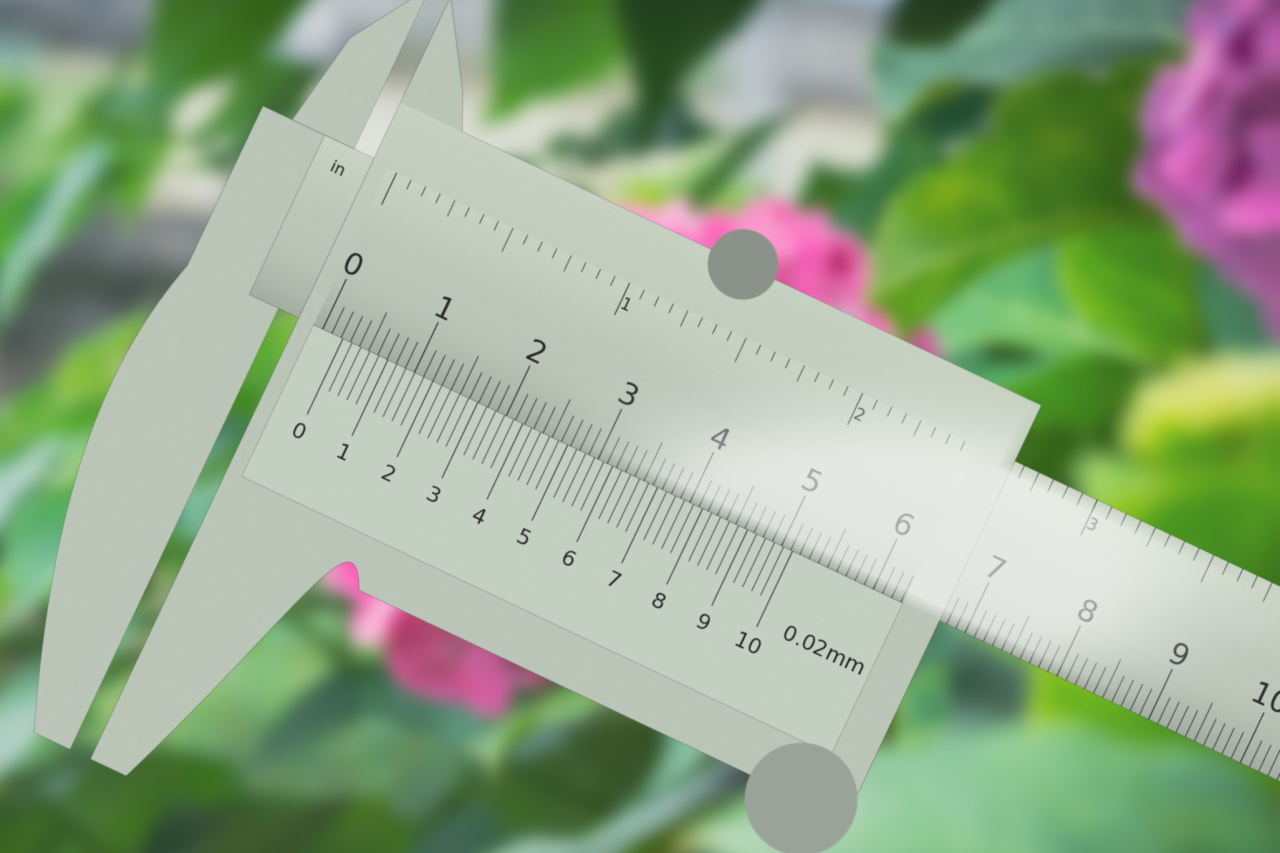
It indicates 2.2 mm
